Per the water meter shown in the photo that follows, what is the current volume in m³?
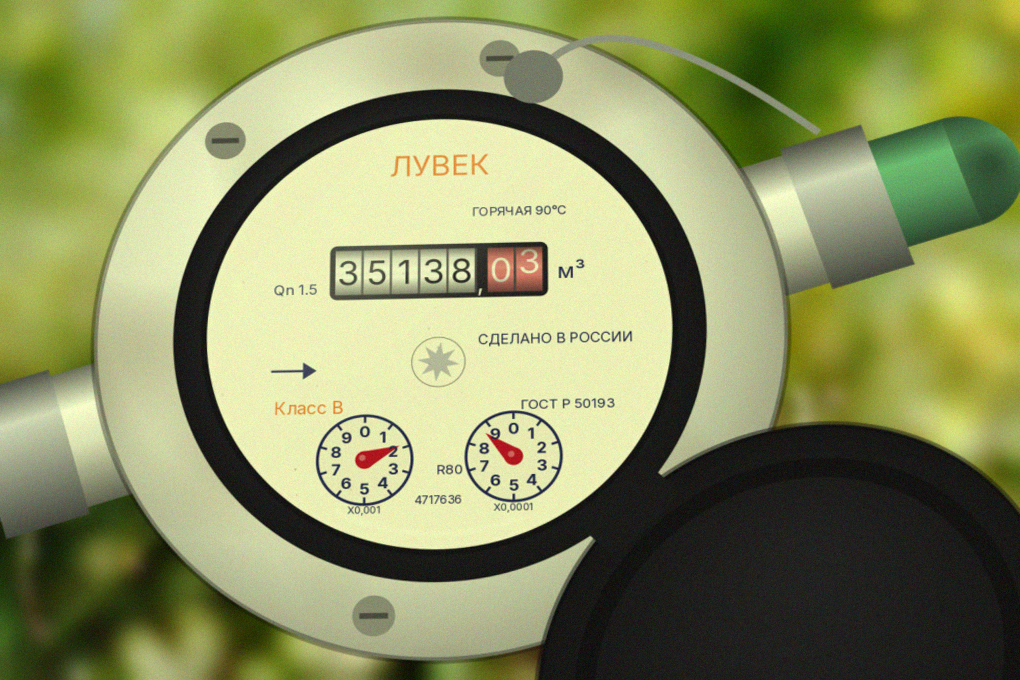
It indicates 35138.0318 m³
